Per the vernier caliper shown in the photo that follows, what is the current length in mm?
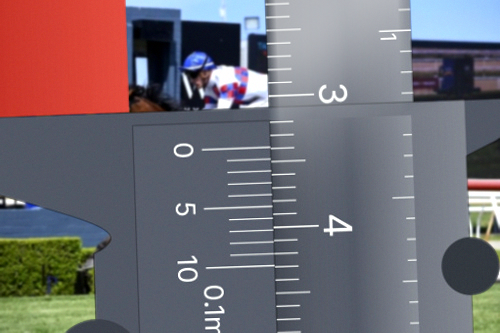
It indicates 33.9 mm
